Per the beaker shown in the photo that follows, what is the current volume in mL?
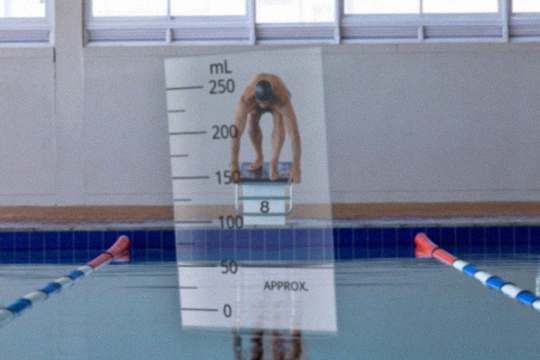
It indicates 50 mL
